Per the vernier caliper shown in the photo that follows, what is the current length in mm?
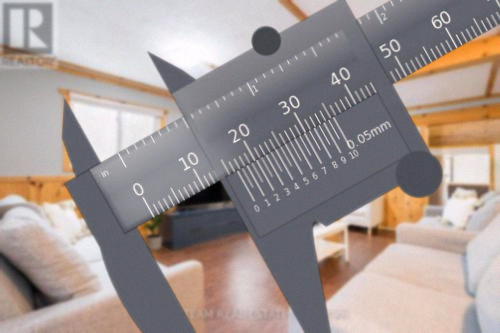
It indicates 16.5 mm
